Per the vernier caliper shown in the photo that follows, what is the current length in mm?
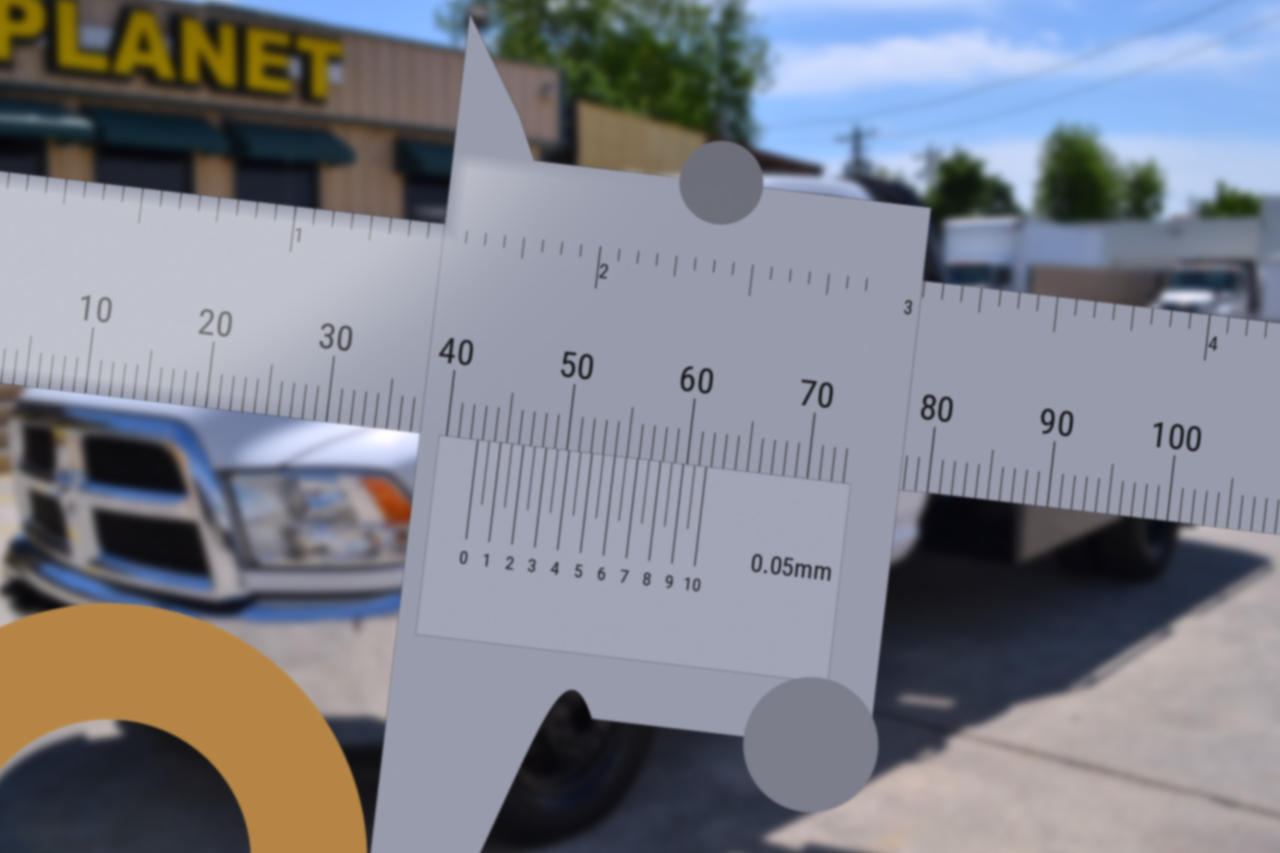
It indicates 42.6 mm
